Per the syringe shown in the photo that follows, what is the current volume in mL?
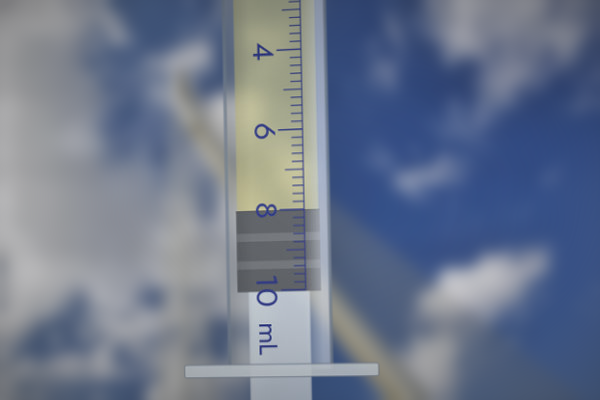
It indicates 8 mL
